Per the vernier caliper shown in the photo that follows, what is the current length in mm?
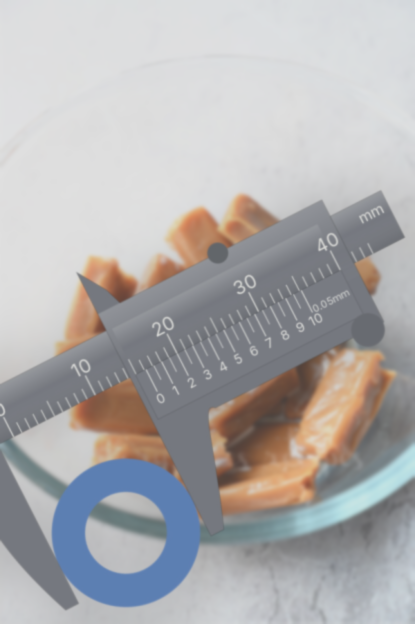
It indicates 16.2 mm
